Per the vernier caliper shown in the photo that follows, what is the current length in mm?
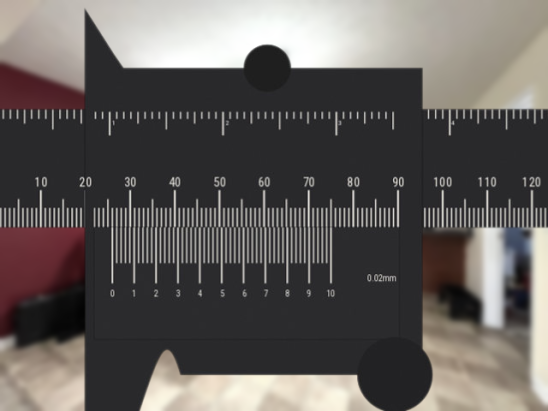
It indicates 26.0 mm
